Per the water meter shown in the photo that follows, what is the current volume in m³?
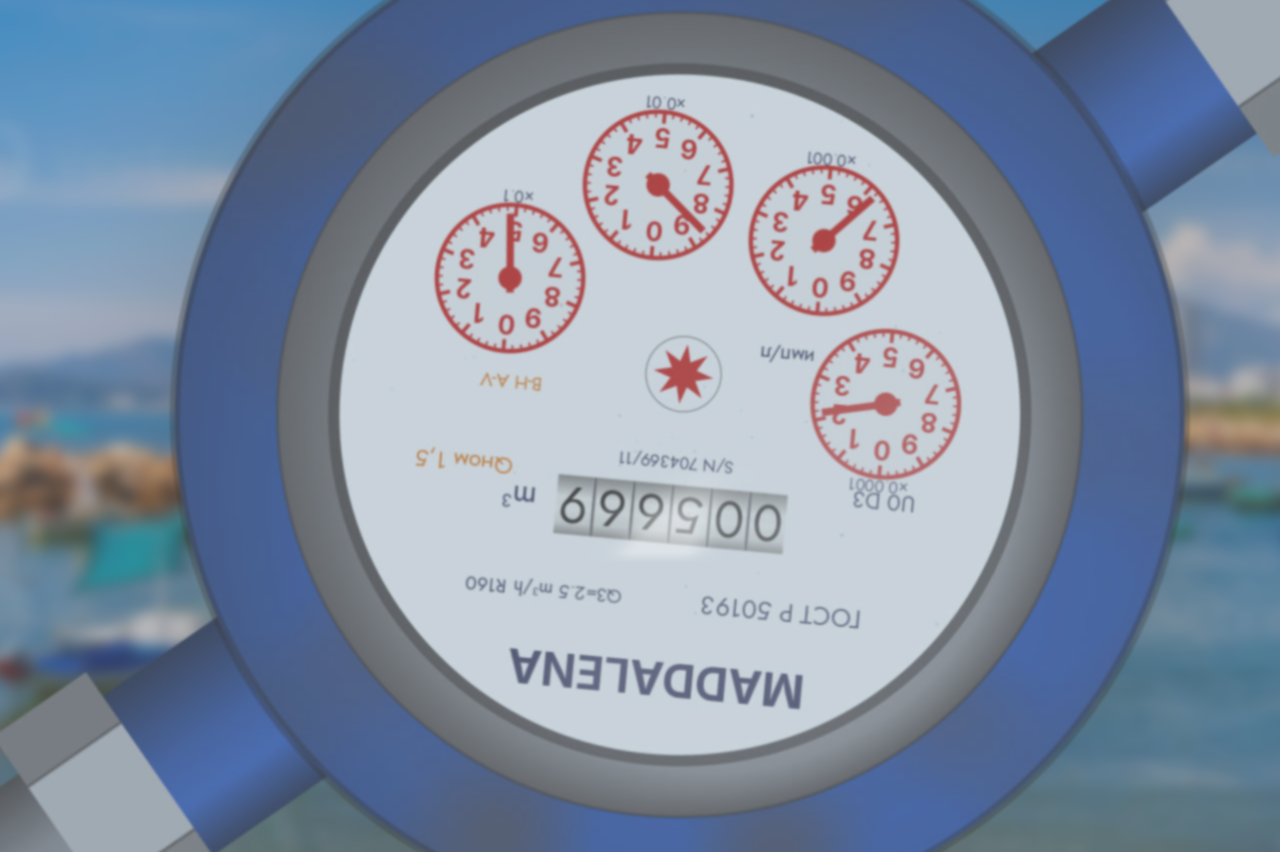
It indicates 5669.4862 m³
